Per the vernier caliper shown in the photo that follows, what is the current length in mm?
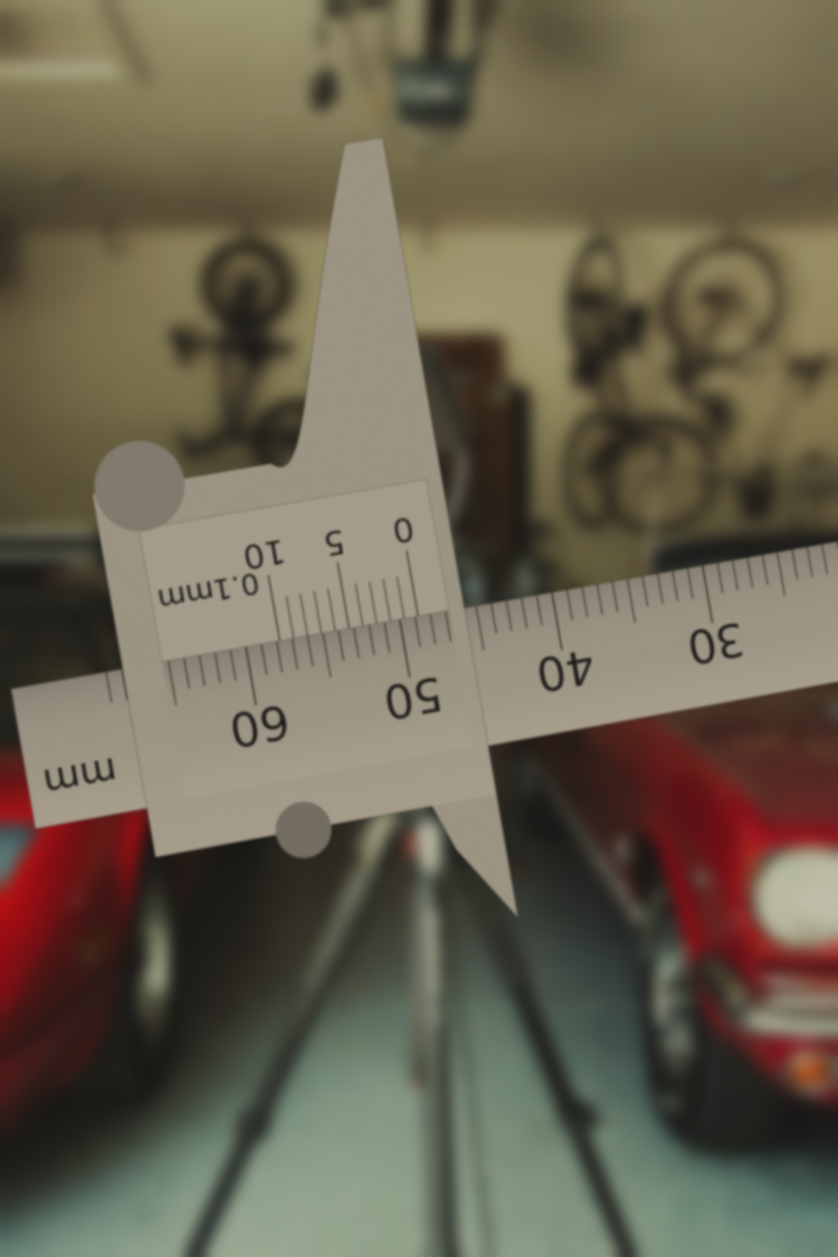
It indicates 48.8 mm
